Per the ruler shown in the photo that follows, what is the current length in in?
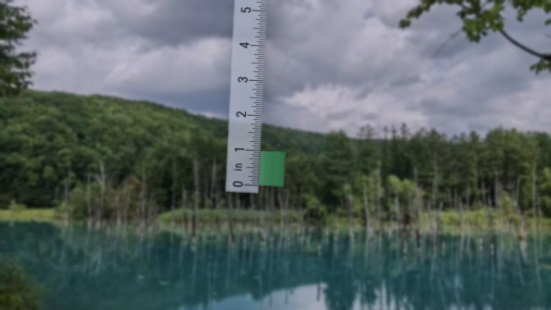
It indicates 1 in
